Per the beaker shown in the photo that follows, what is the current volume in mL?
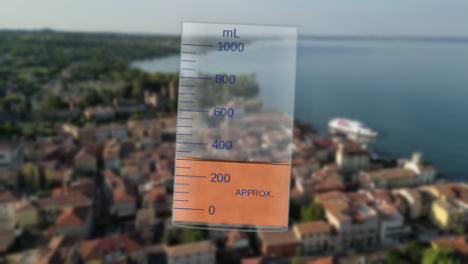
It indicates 300 mL
